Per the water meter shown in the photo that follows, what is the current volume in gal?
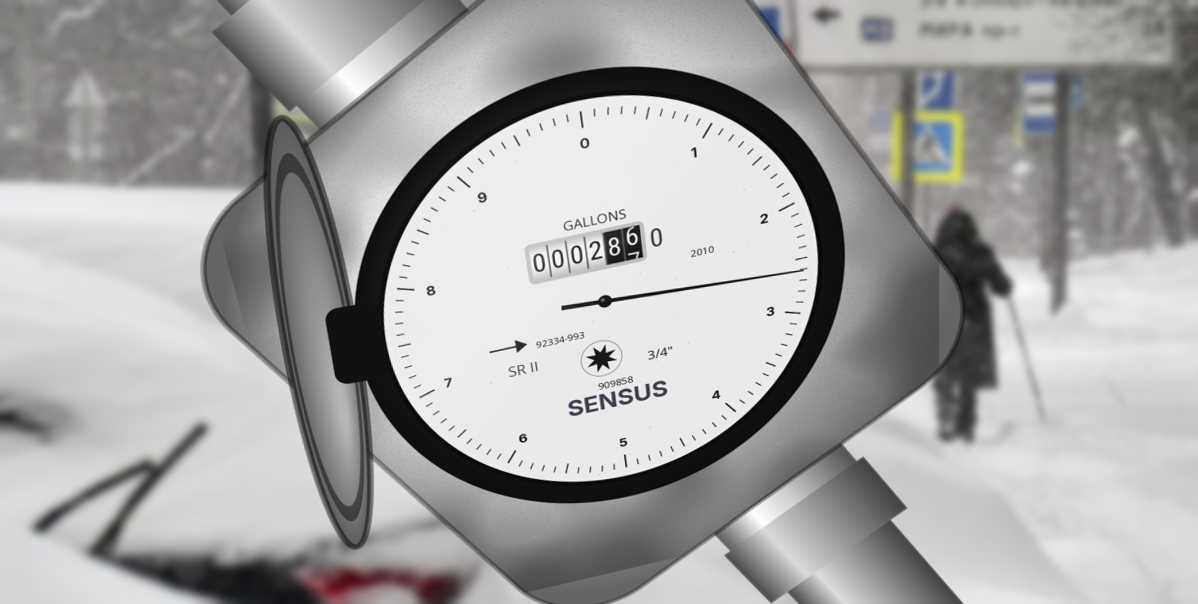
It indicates 2862.6 gal
